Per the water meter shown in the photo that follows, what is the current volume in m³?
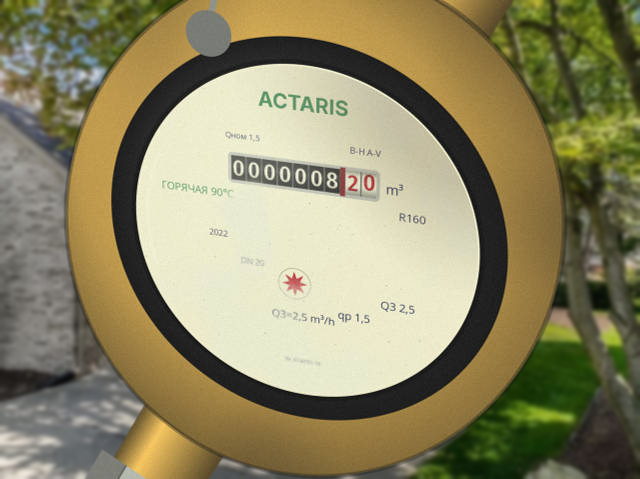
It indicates 8.20 m³
